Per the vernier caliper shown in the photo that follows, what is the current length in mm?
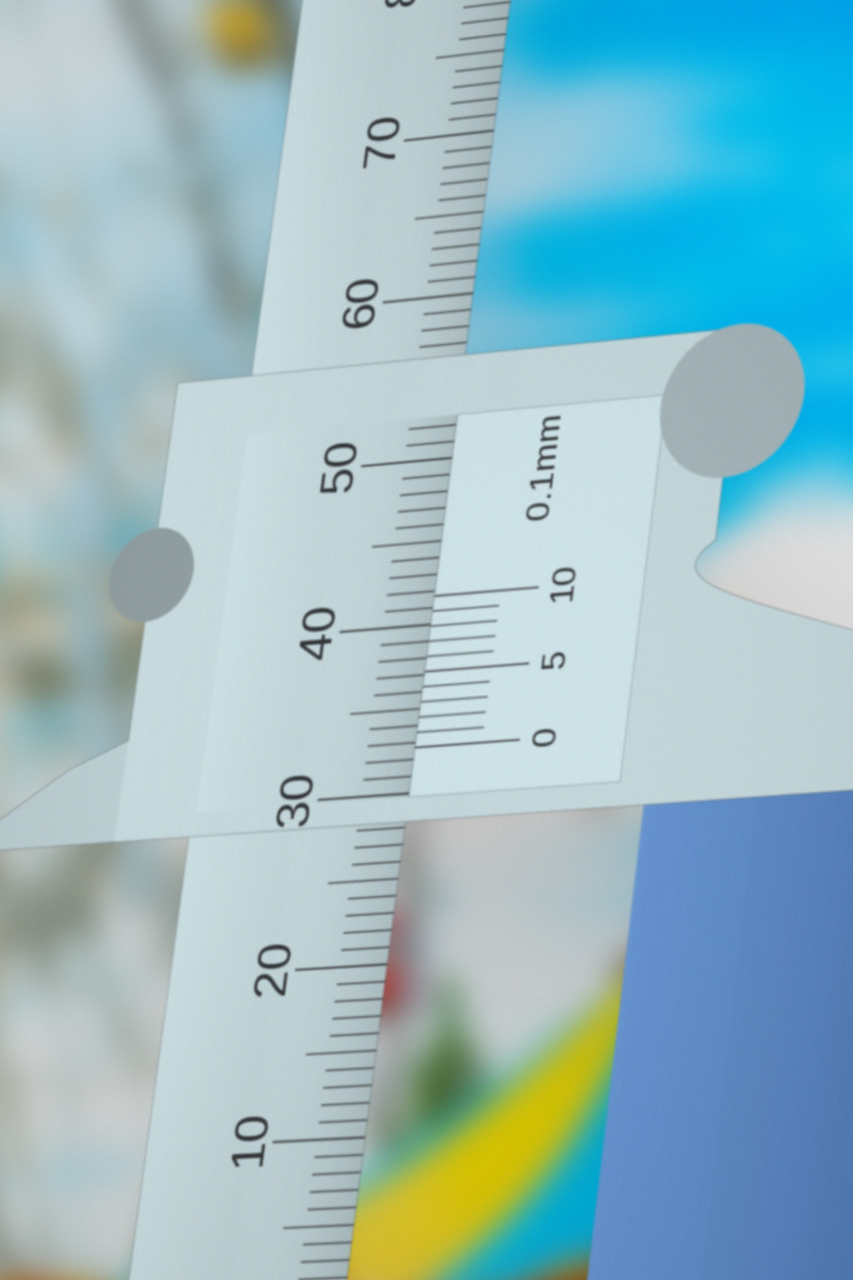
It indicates 32.7 mm
